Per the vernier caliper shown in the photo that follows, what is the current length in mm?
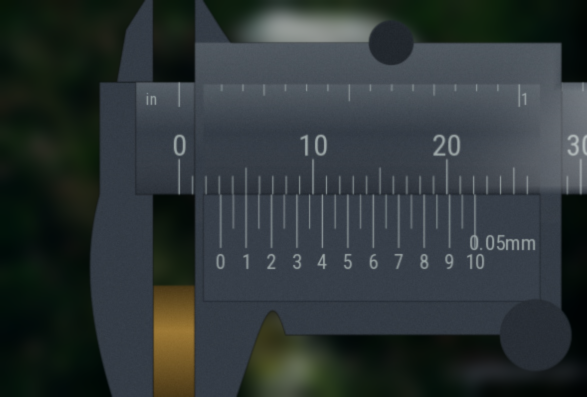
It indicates 3.1 mm
